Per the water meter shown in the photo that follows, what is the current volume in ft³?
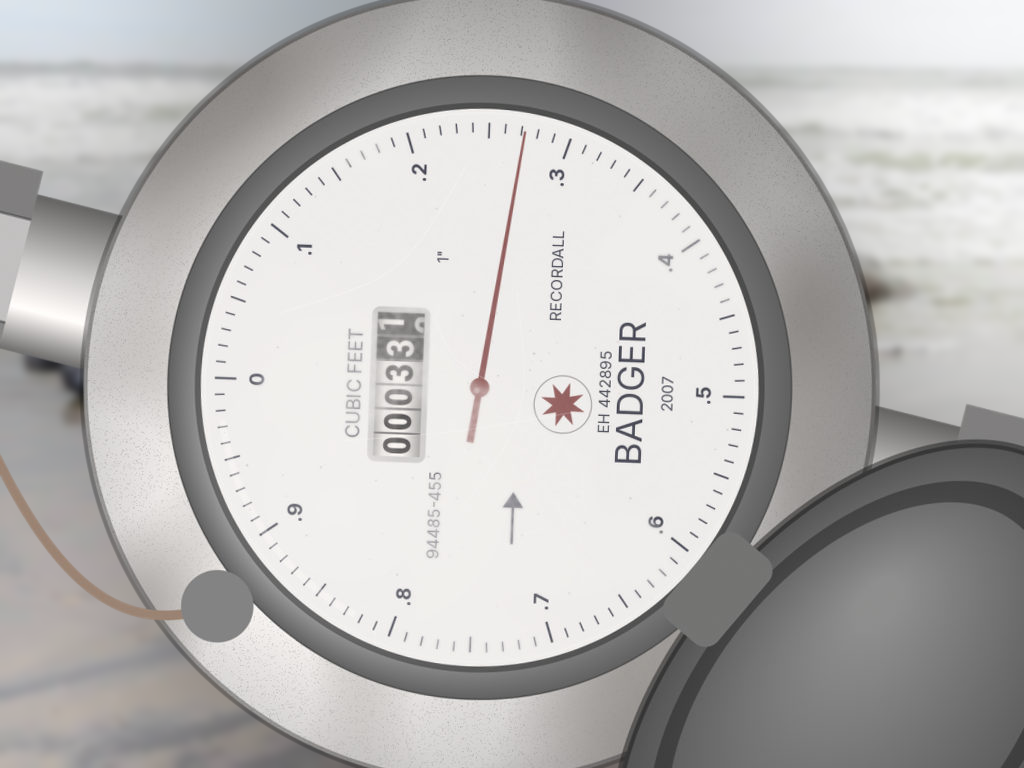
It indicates 331.27 ft³
